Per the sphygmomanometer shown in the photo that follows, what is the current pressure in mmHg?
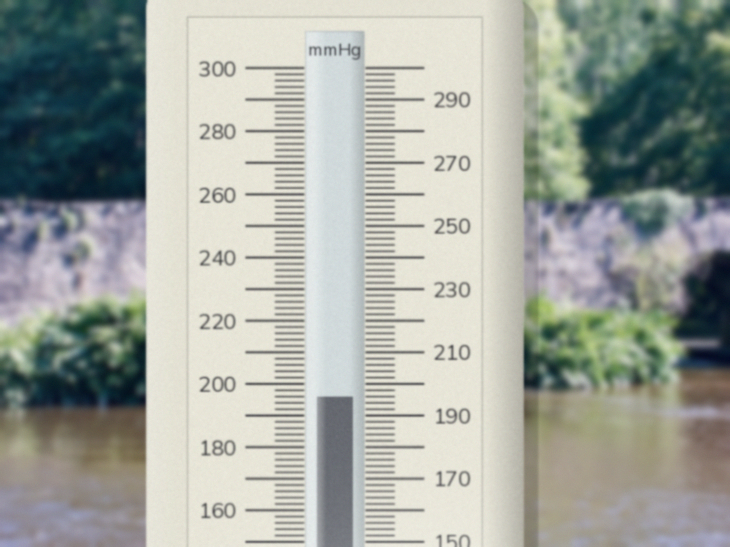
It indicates 196 mmHg
